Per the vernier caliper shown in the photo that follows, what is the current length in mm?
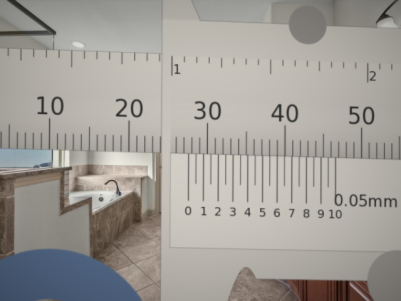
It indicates 27.6 mm
